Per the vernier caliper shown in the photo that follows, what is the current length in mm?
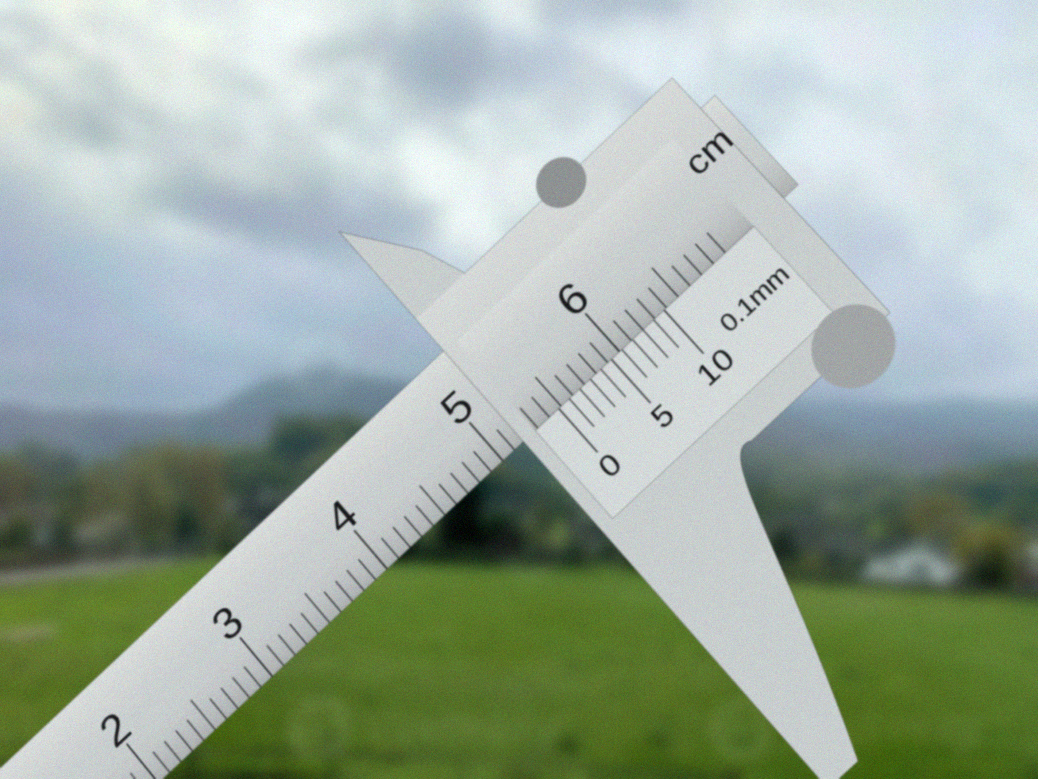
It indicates 54.8 mm
